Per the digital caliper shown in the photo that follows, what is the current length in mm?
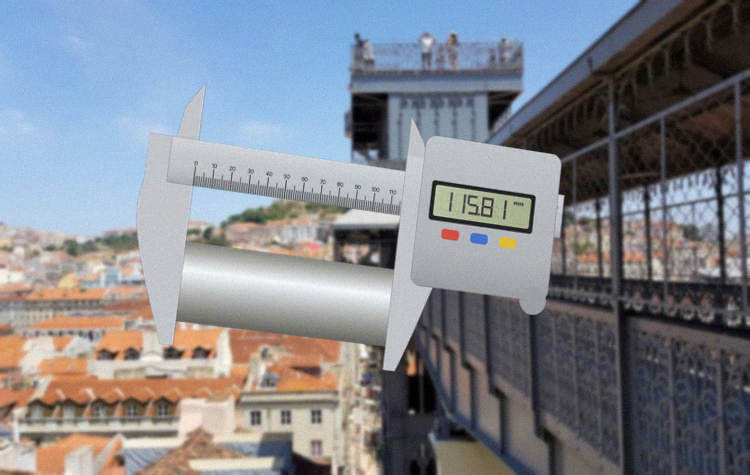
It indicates 115.81 mm
